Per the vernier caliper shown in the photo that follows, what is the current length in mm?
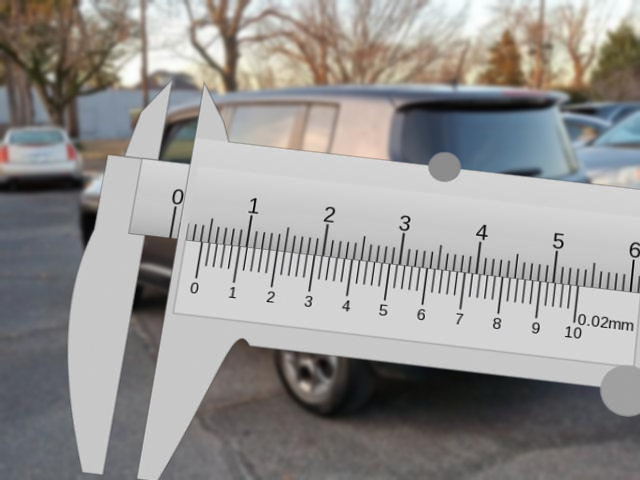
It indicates 4.2 mm
